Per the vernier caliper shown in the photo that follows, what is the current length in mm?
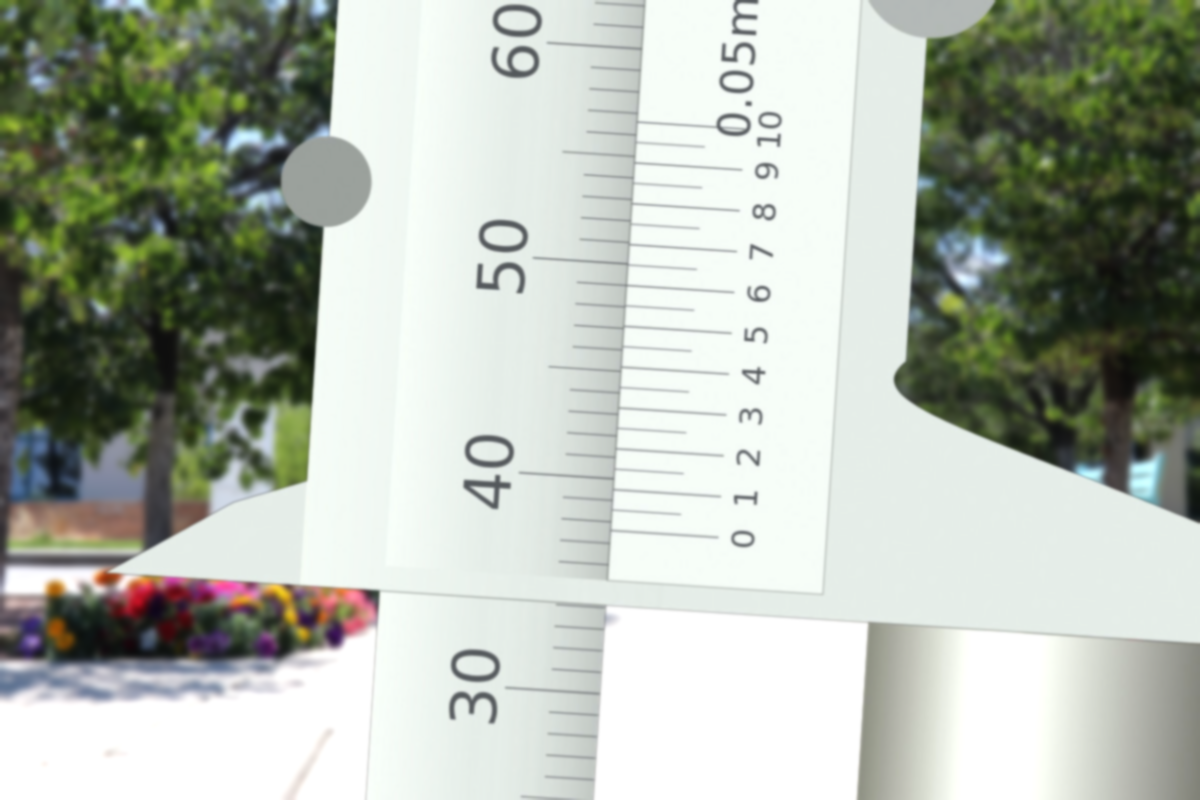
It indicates 37.6 mm
